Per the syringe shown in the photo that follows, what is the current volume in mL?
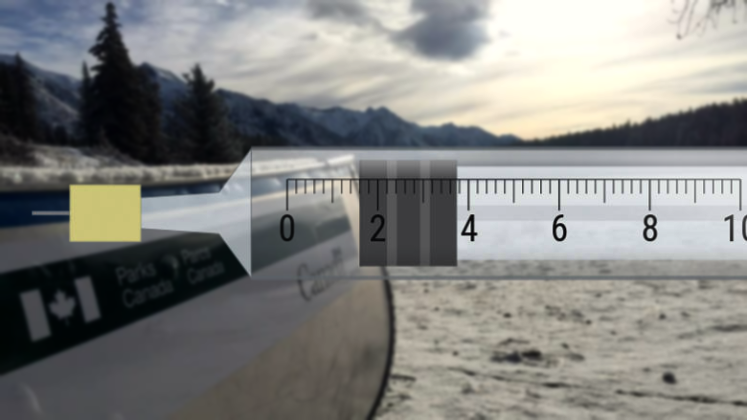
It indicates 1.6 mL
